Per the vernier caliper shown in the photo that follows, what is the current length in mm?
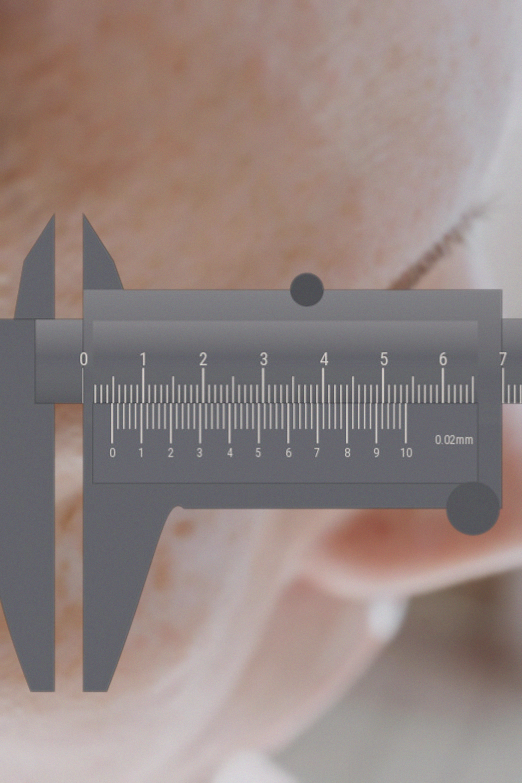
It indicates 4.8 mm
